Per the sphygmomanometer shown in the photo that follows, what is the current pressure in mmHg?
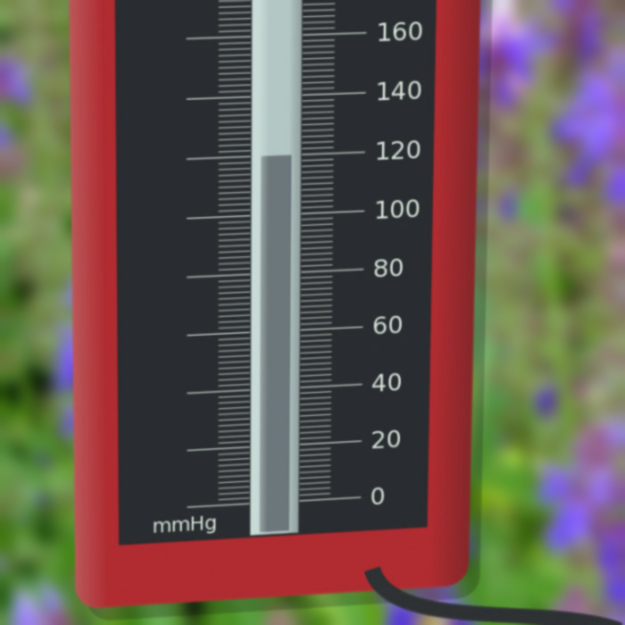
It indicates 120 mmHg
